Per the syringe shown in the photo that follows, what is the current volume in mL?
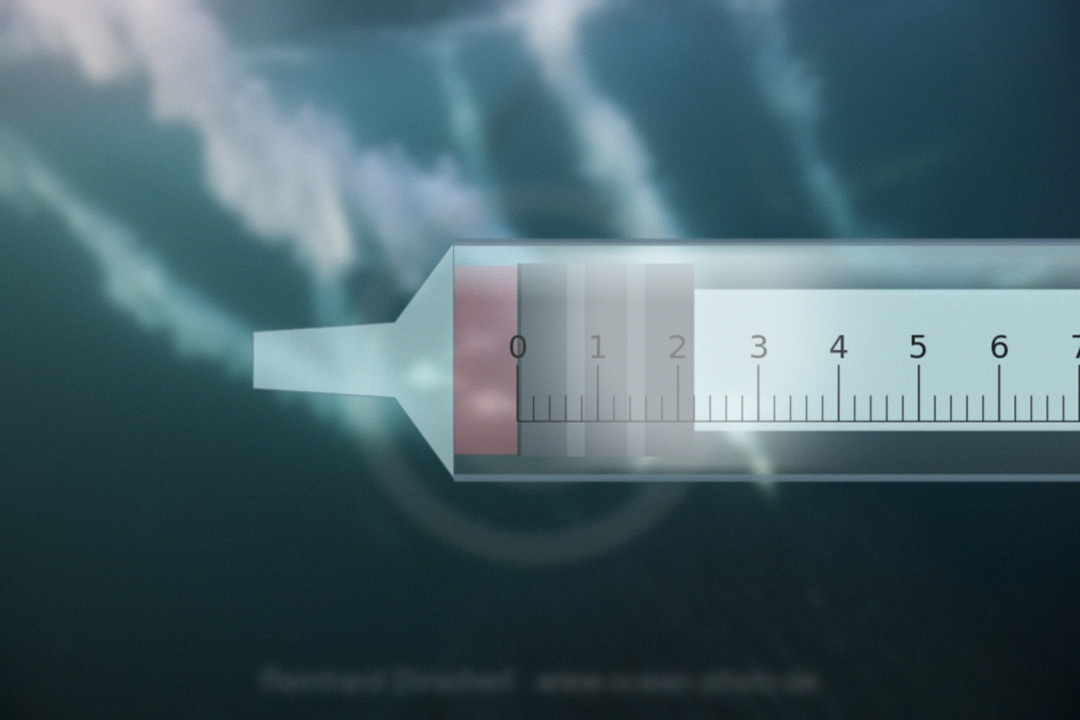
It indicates 0 mL
